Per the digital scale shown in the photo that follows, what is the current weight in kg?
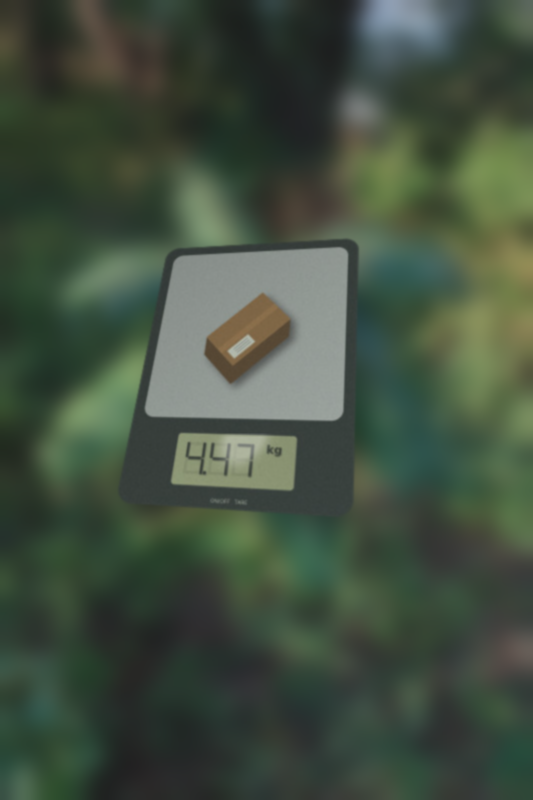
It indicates 4.47 kg
